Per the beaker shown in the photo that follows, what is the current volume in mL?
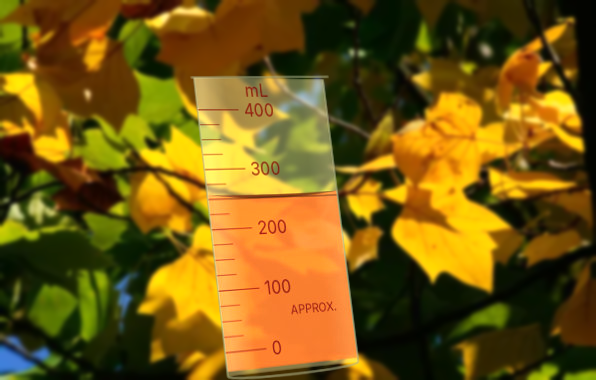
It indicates 250 mL
